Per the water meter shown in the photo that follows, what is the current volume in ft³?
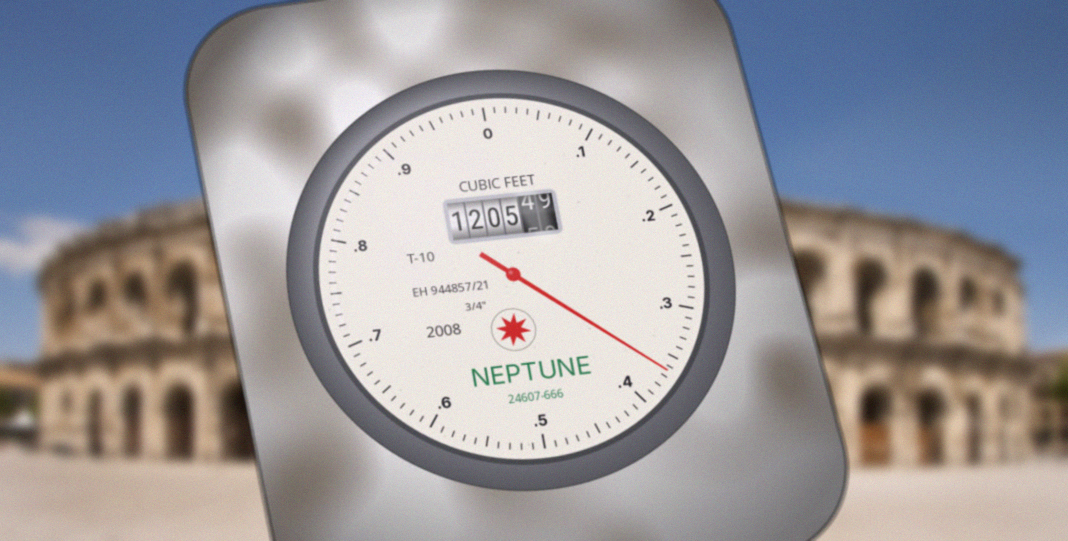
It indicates 120549.36 ft³
